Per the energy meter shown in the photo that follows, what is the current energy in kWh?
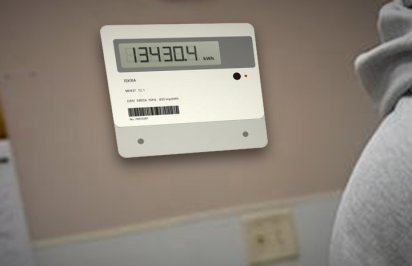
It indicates 13430.4 kWh
